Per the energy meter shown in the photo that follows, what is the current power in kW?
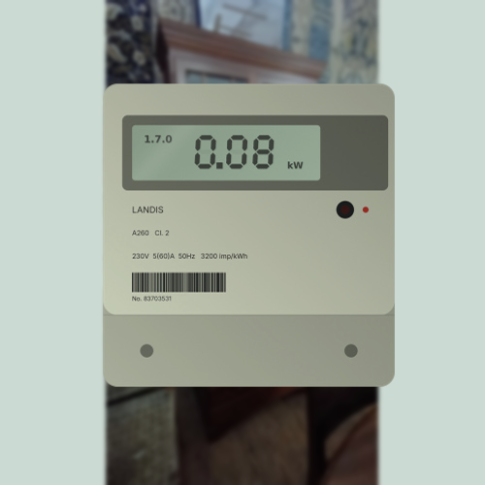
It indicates 0.08 kW
